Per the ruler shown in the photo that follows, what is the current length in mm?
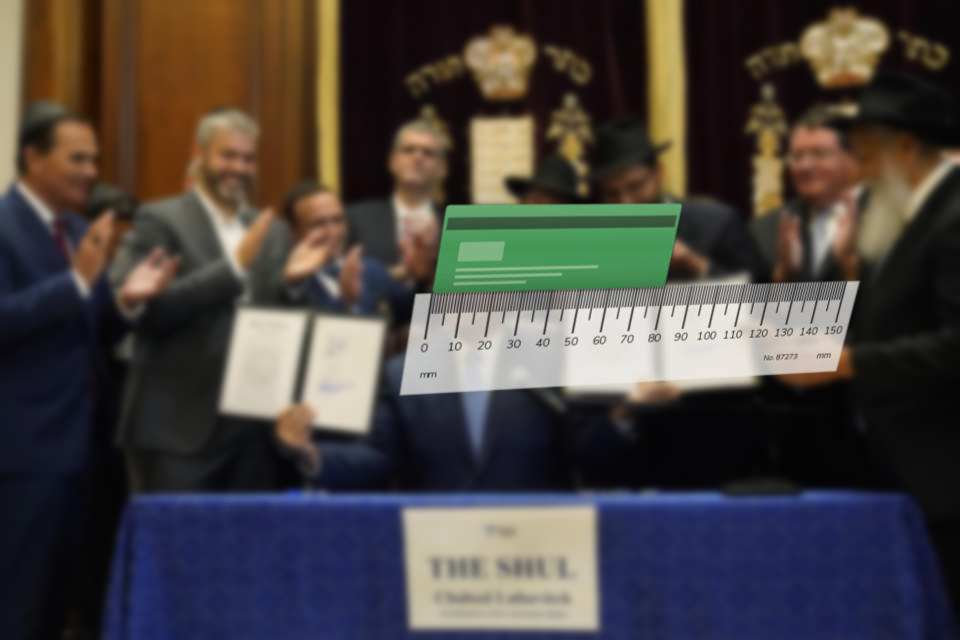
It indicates 80 mm
